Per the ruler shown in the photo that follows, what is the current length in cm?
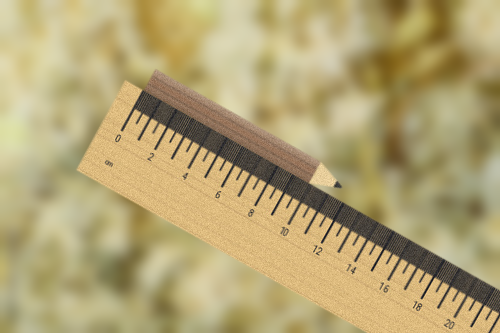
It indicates 11.5 cm
